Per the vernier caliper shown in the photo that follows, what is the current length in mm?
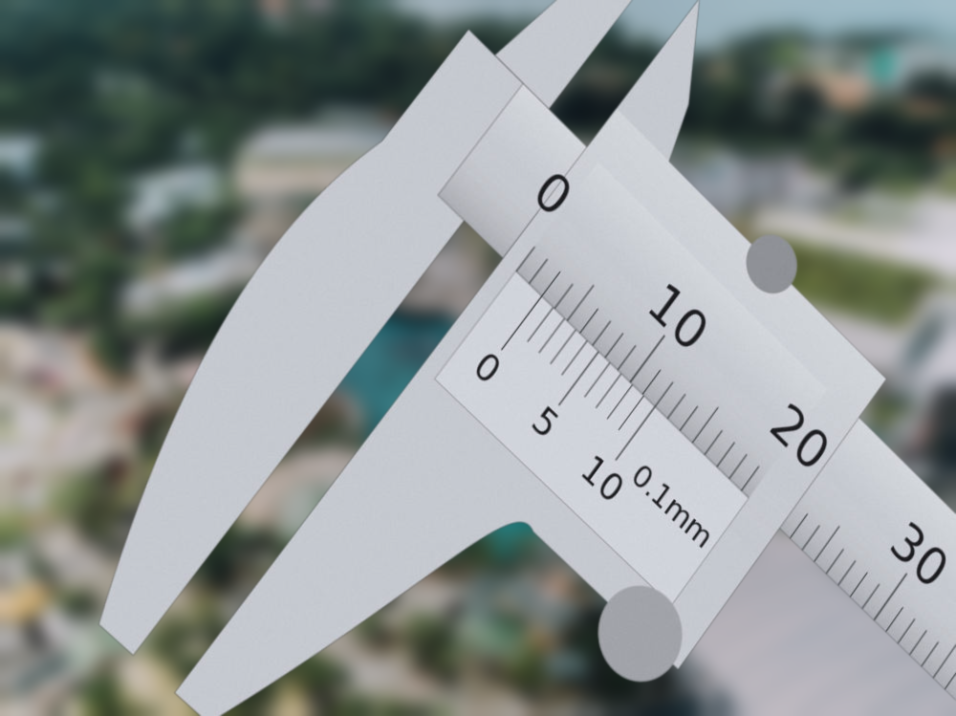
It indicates 3.0 mm
